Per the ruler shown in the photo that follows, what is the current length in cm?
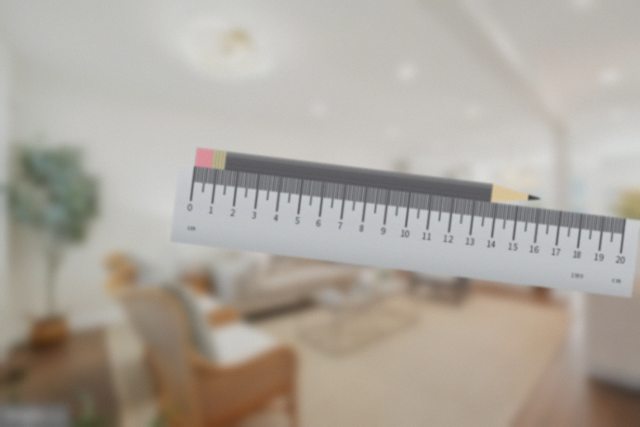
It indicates 16 cm
